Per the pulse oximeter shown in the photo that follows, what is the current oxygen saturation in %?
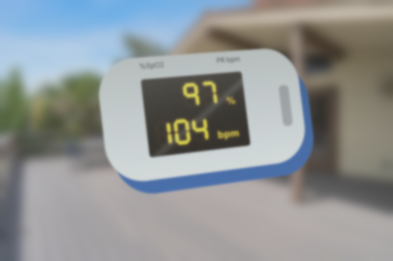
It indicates 97 %
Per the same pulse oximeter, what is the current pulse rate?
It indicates 104 bpm
